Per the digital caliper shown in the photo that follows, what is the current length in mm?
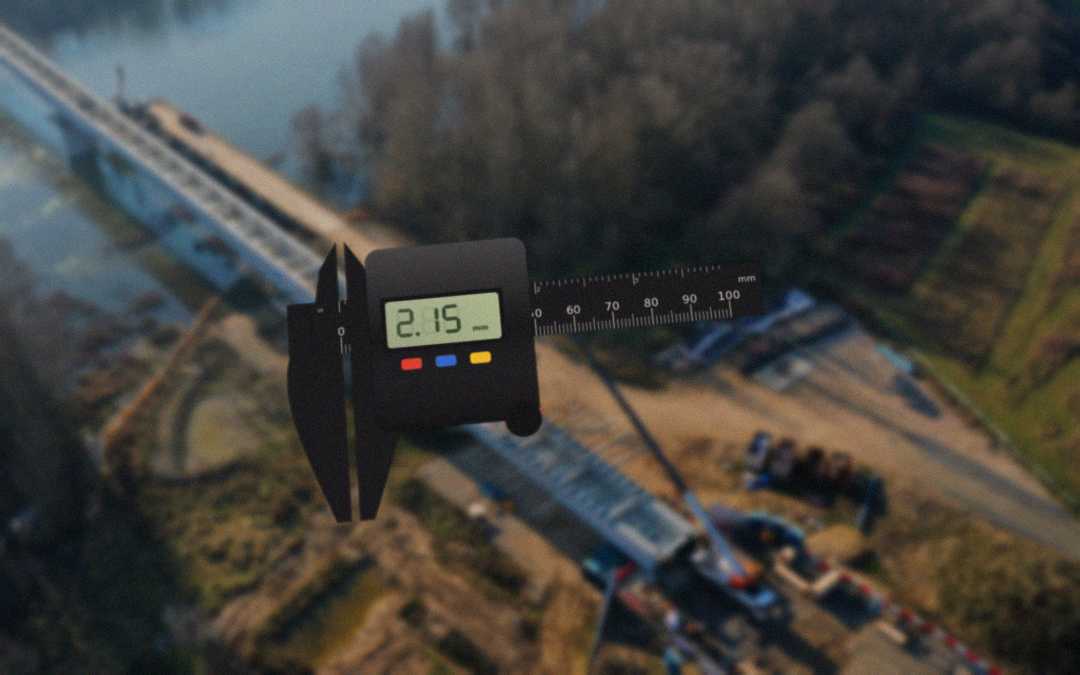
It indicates 2.15 mm
